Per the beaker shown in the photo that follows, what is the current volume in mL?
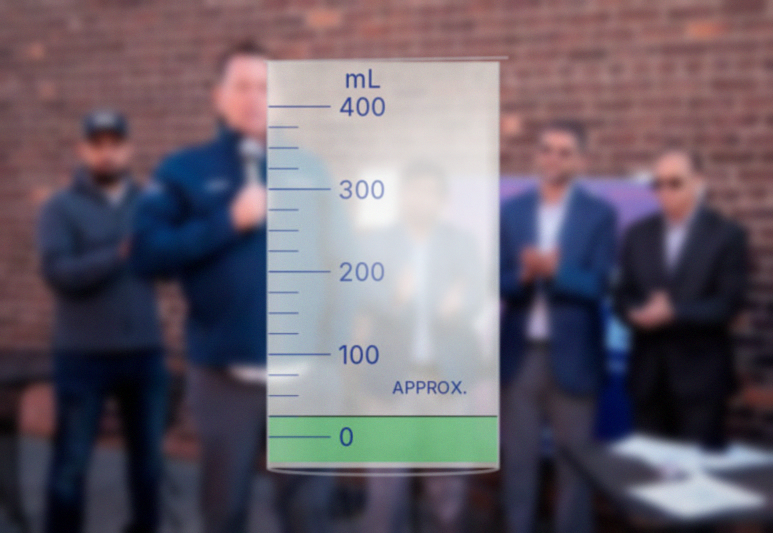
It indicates 25 mL
